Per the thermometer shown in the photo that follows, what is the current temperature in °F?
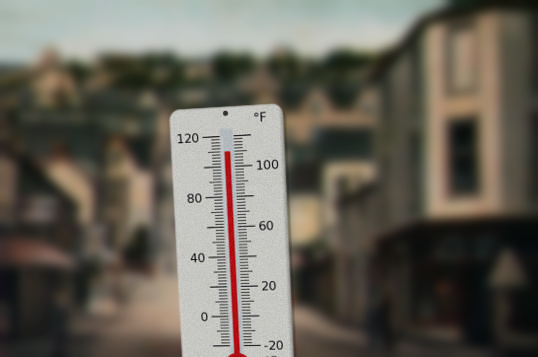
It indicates 110 °F
